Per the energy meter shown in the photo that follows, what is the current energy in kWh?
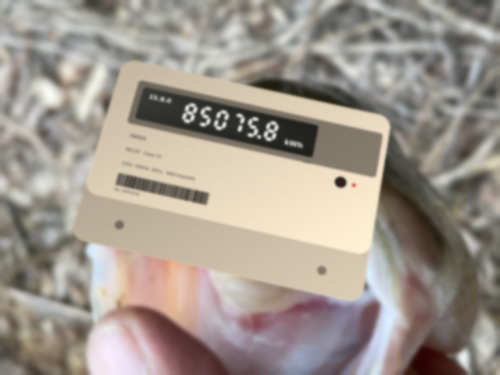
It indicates 85075.8 kWh
